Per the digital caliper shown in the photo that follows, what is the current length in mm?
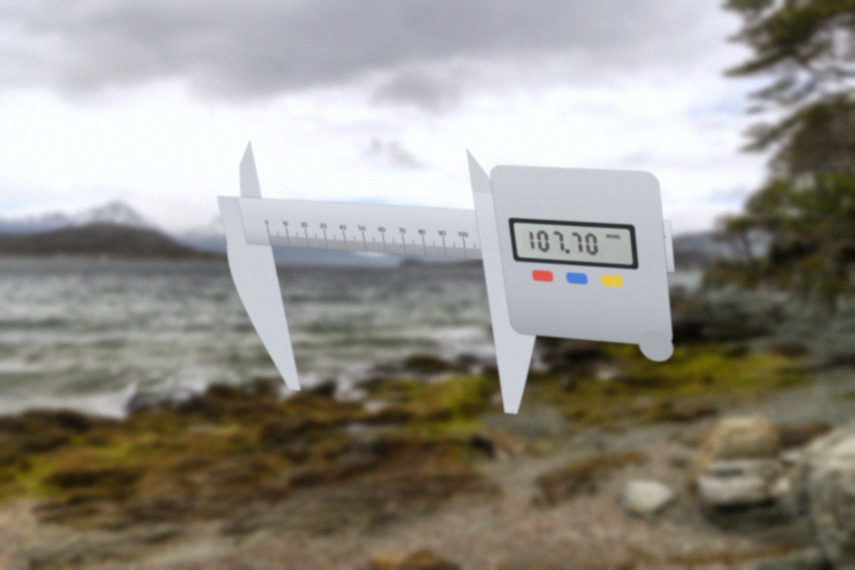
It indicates 107.70 mm
